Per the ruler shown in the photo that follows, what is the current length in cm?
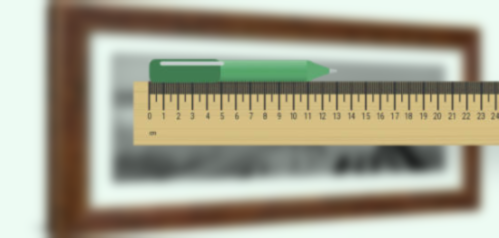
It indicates 13 cm
